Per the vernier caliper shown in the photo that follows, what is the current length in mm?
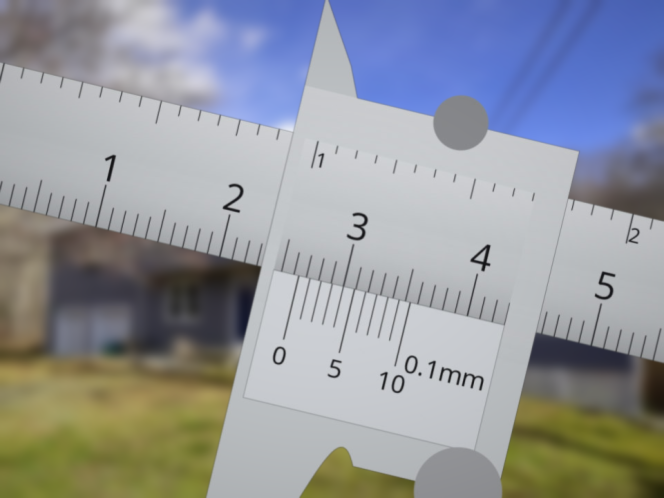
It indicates 26.4 mm
